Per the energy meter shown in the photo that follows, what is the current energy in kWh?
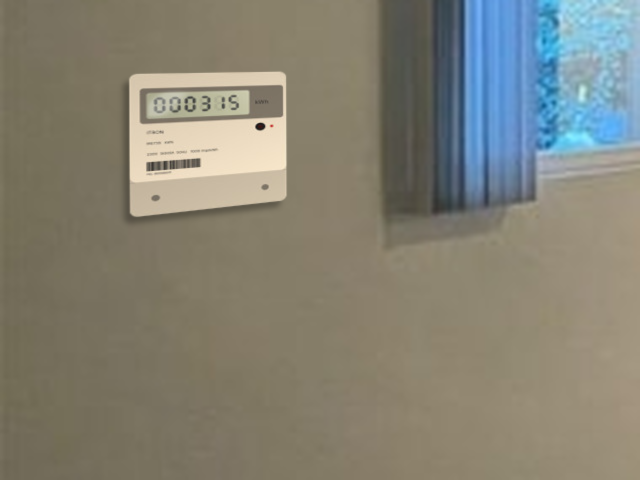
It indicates 315 kWh
